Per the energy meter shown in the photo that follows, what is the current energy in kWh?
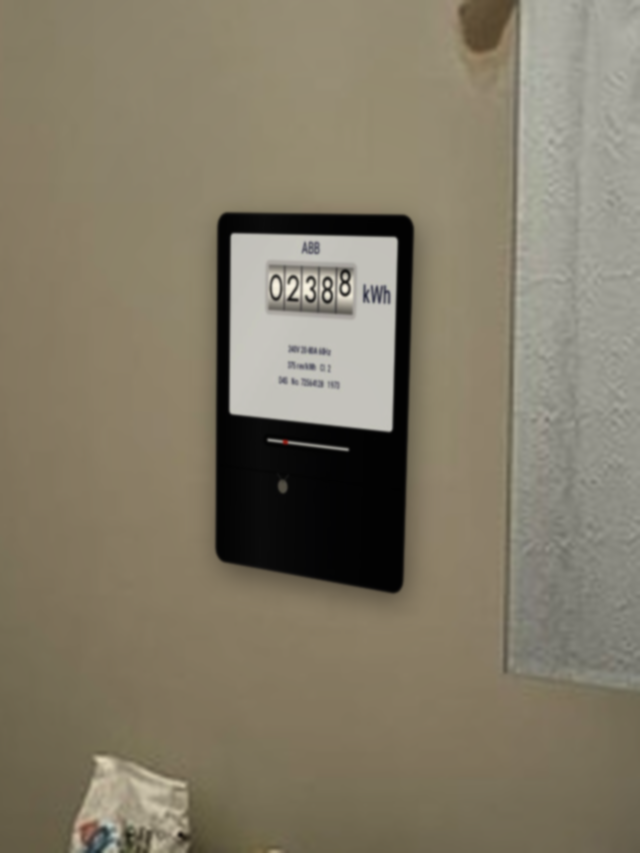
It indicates 2388 kWh
